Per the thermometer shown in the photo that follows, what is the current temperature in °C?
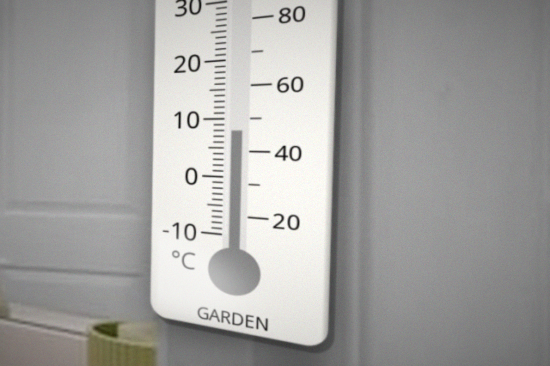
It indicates 8 °C
